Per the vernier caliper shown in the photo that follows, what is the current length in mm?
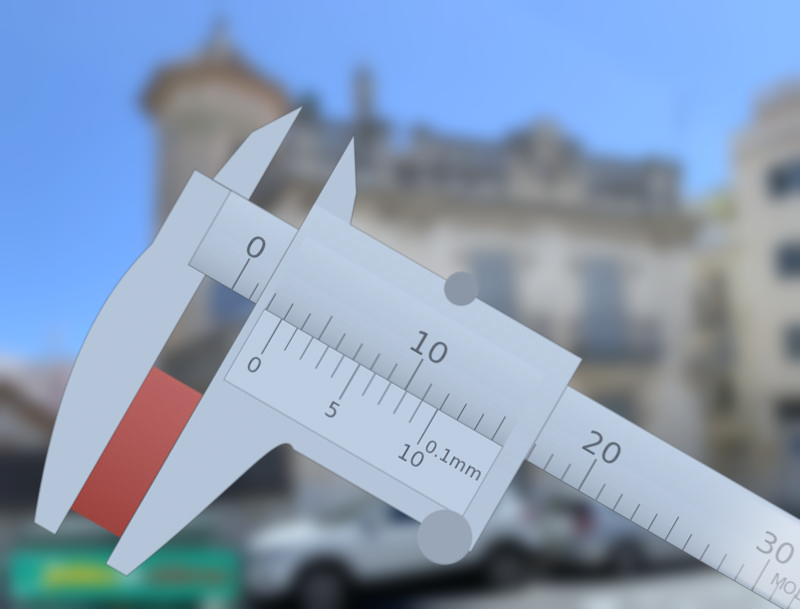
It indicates 2.9 mm
